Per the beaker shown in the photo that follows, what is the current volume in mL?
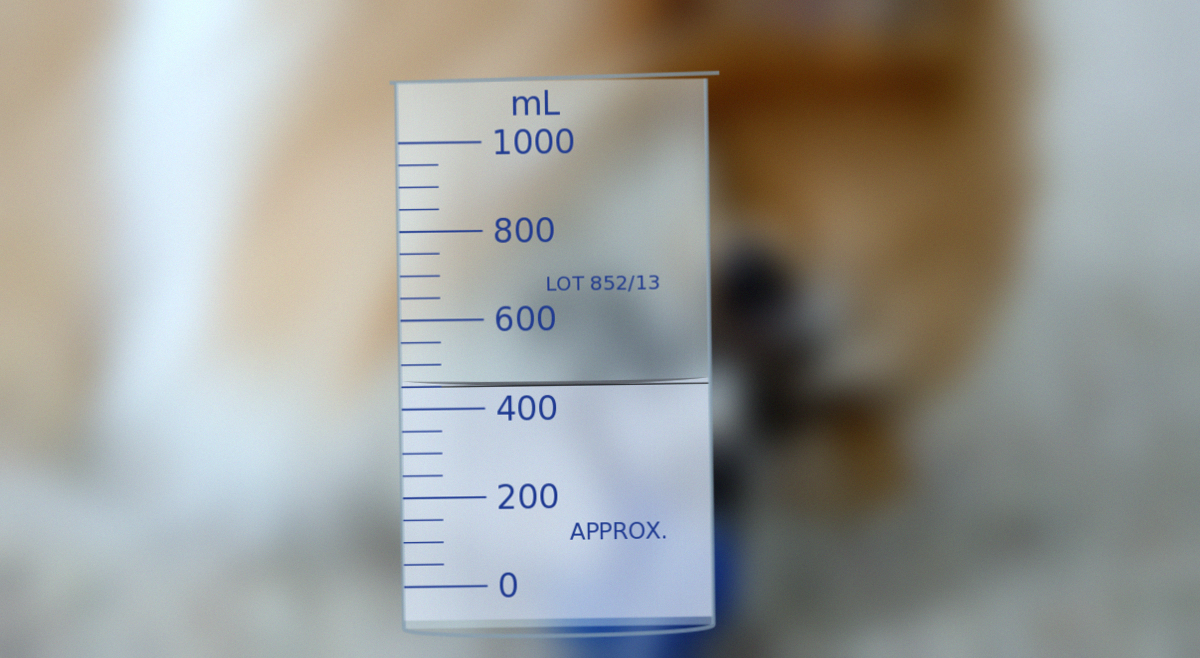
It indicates 450 mL
